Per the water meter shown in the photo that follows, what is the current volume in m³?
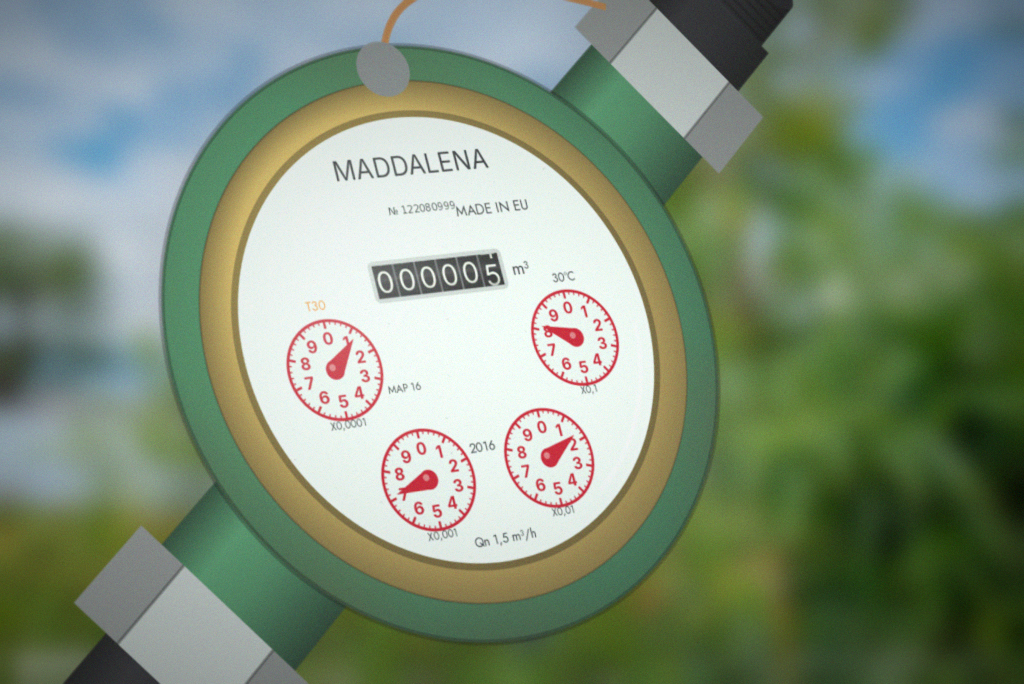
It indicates 4.8171 m³
